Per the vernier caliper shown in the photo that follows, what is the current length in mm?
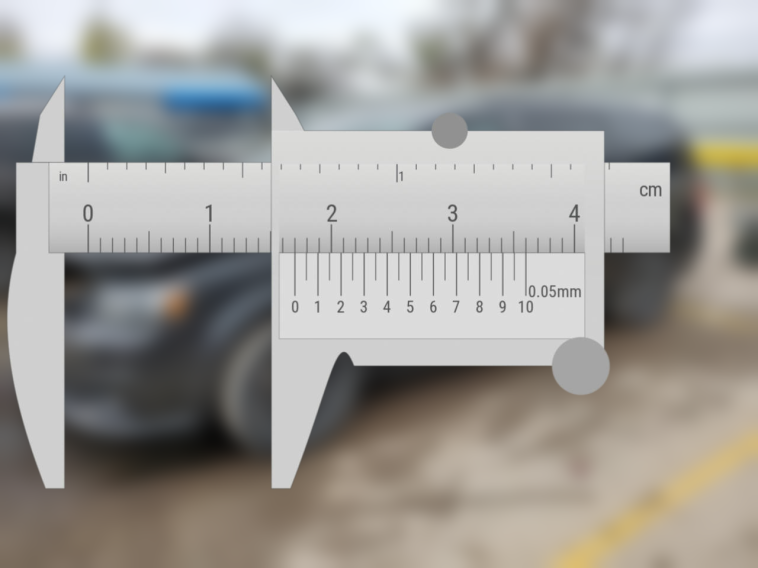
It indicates 17.0 mm
